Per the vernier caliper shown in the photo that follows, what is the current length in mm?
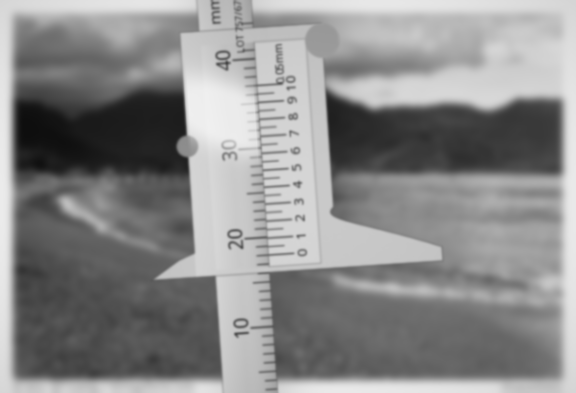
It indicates 18.0 mm
